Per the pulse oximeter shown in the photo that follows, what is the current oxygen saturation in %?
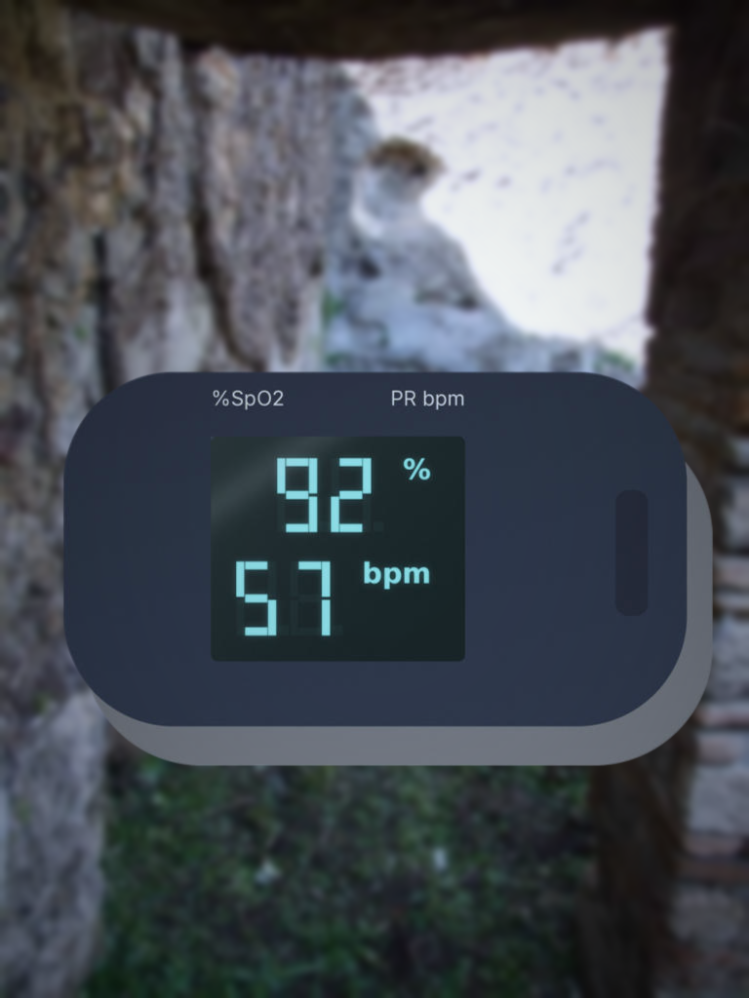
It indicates 92 %
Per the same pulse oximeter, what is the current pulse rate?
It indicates 57 bpm
